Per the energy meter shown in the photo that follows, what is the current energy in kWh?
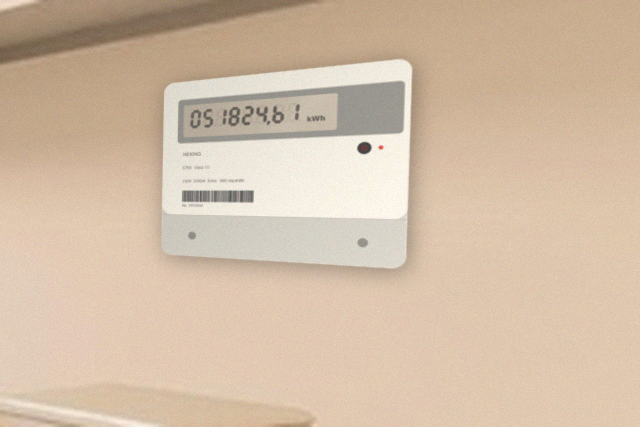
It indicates 51824.61 kWh
